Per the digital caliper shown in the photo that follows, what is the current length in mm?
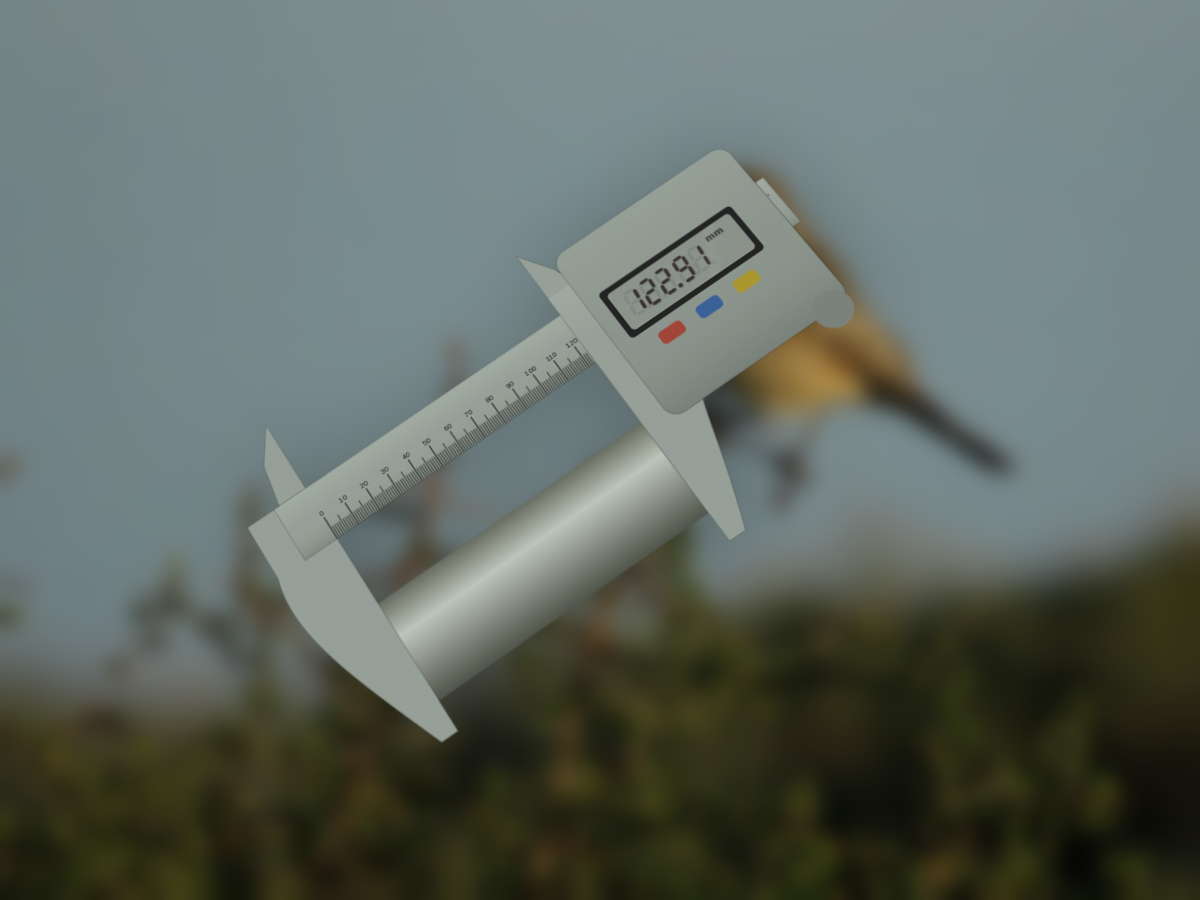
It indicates 122.91 mm
